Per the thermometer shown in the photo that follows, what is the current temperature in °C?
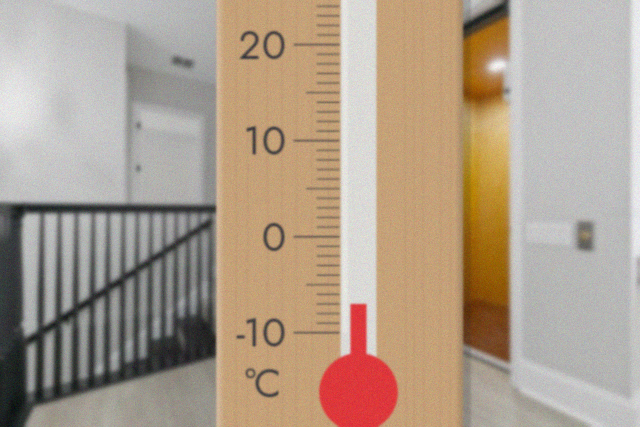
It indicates -7 °C
